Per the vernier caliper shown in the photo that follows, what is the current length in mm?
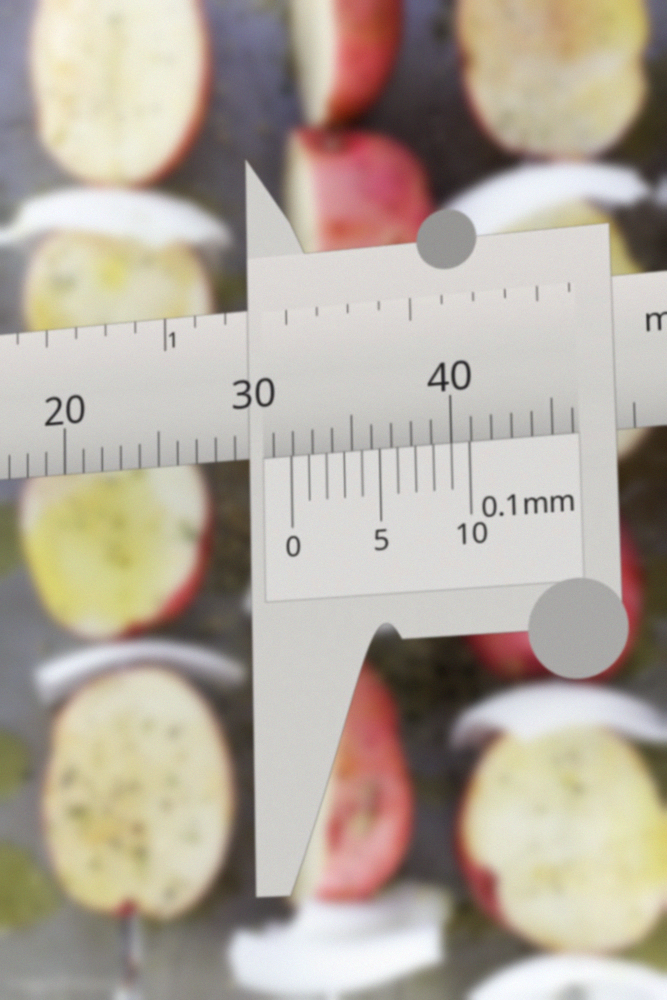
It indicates 31.9 mm
